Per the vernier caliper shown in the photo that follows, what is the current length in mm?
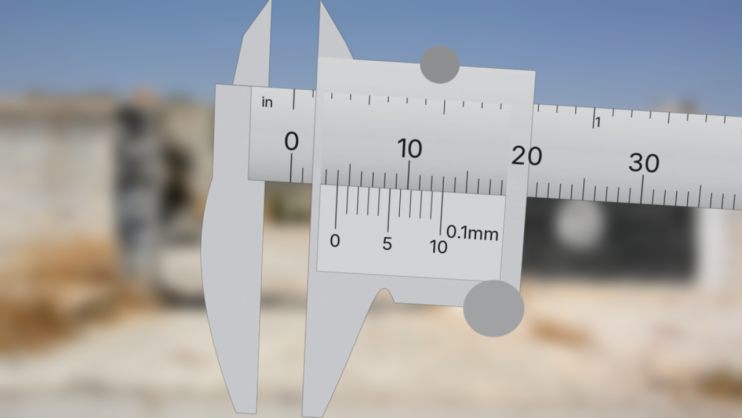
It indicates 4.0 mm
